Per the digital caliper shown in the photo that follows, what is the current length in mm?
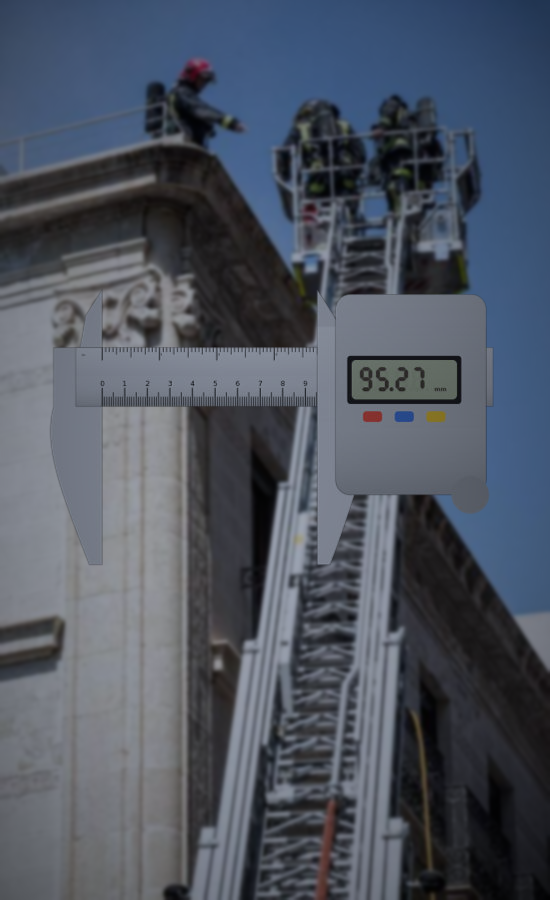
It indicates 95.27 mm
